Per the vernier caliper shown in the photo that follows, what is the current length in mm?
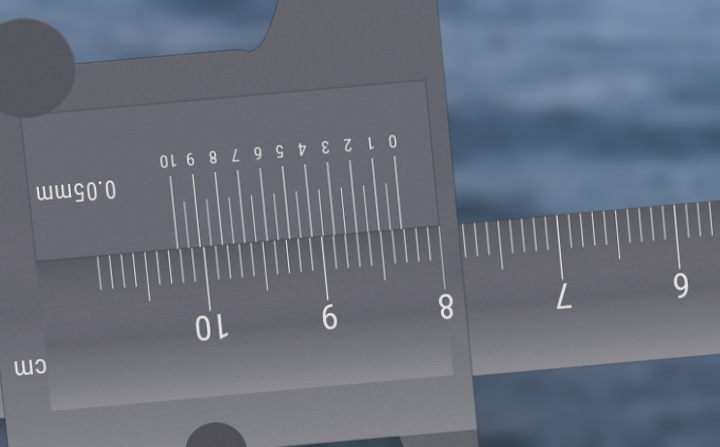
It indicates 83.2 mm
